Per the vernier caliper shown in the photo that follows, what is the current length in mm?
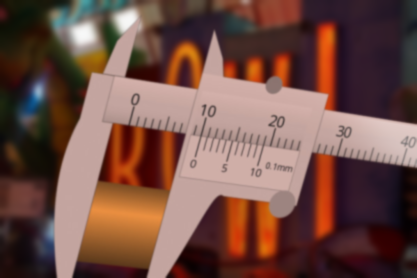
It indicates 10.0 mm
